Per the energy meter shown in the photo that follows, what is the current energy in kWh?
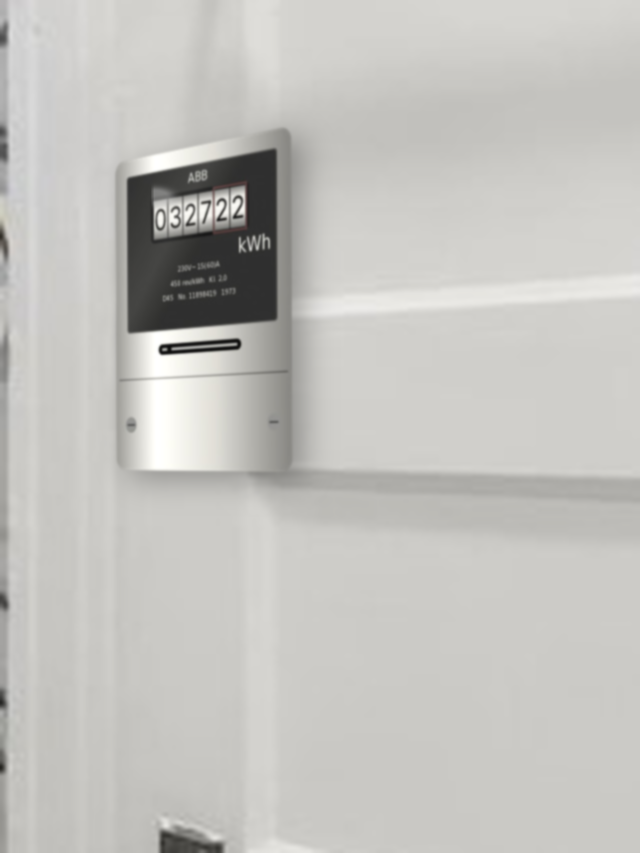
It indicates 327.22 kWh
